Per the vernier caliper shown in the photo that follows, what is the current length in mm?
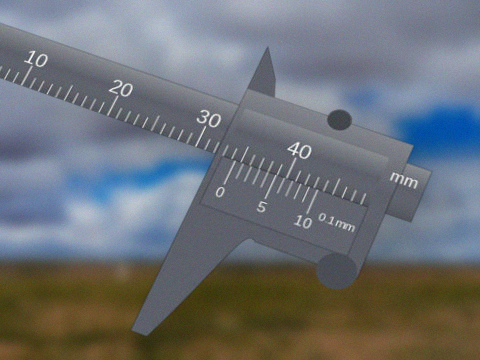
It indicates 34.4 mm
